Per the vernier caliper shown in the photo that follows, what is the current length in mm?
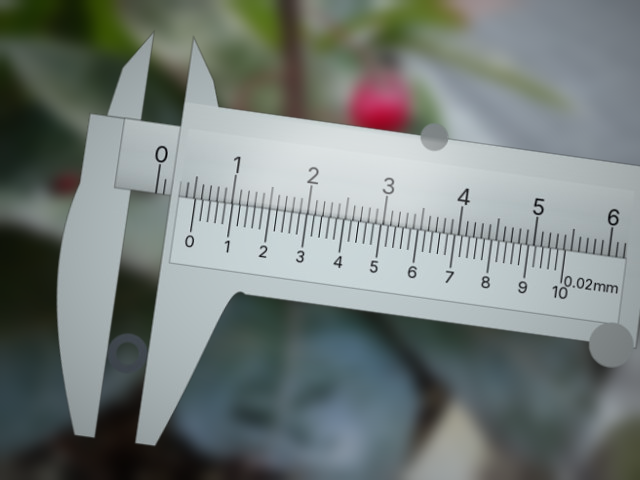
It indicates 5.2 mm
